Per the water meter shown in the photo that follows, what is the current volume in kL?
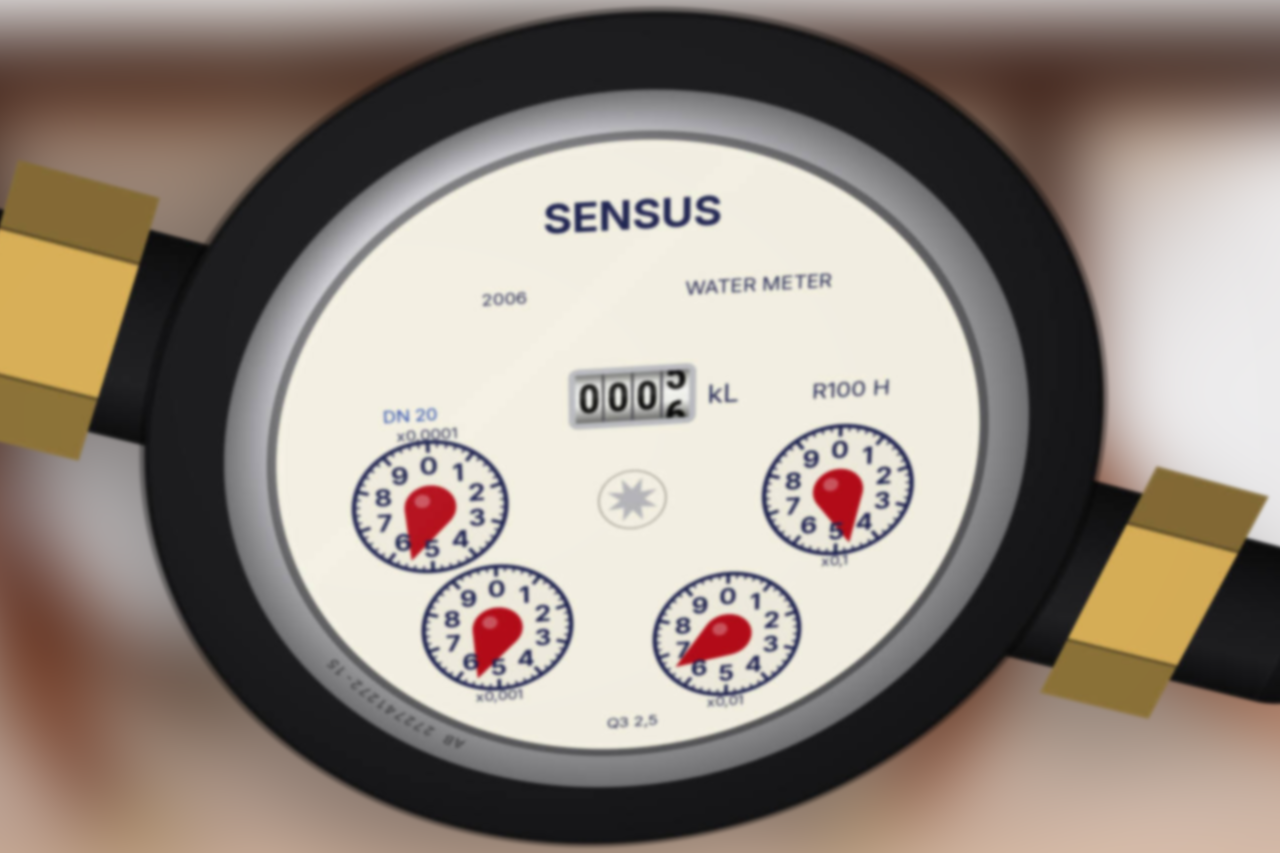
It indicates 5.4655 kL
